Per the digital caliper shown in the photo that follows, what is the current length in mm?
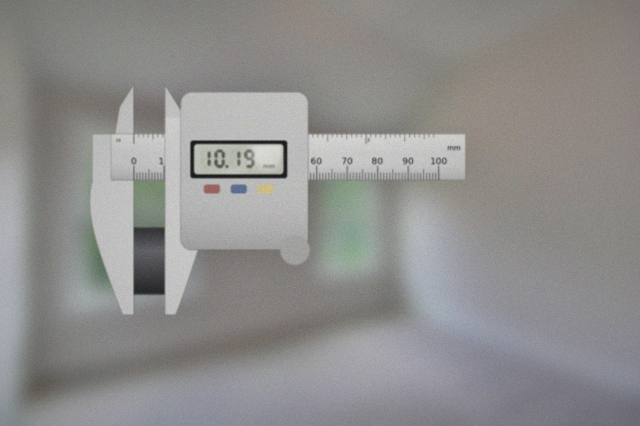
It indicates 10.19 mm
